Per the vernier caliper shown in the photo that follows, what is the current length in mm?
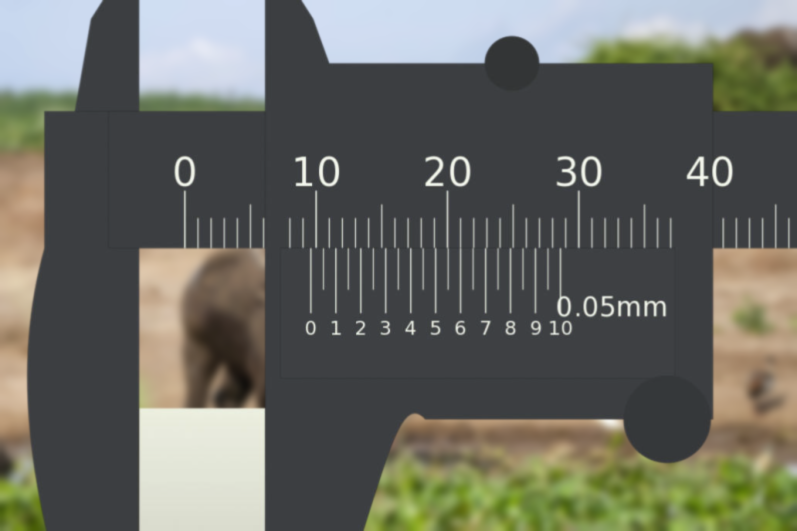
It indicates 9.6 mm
